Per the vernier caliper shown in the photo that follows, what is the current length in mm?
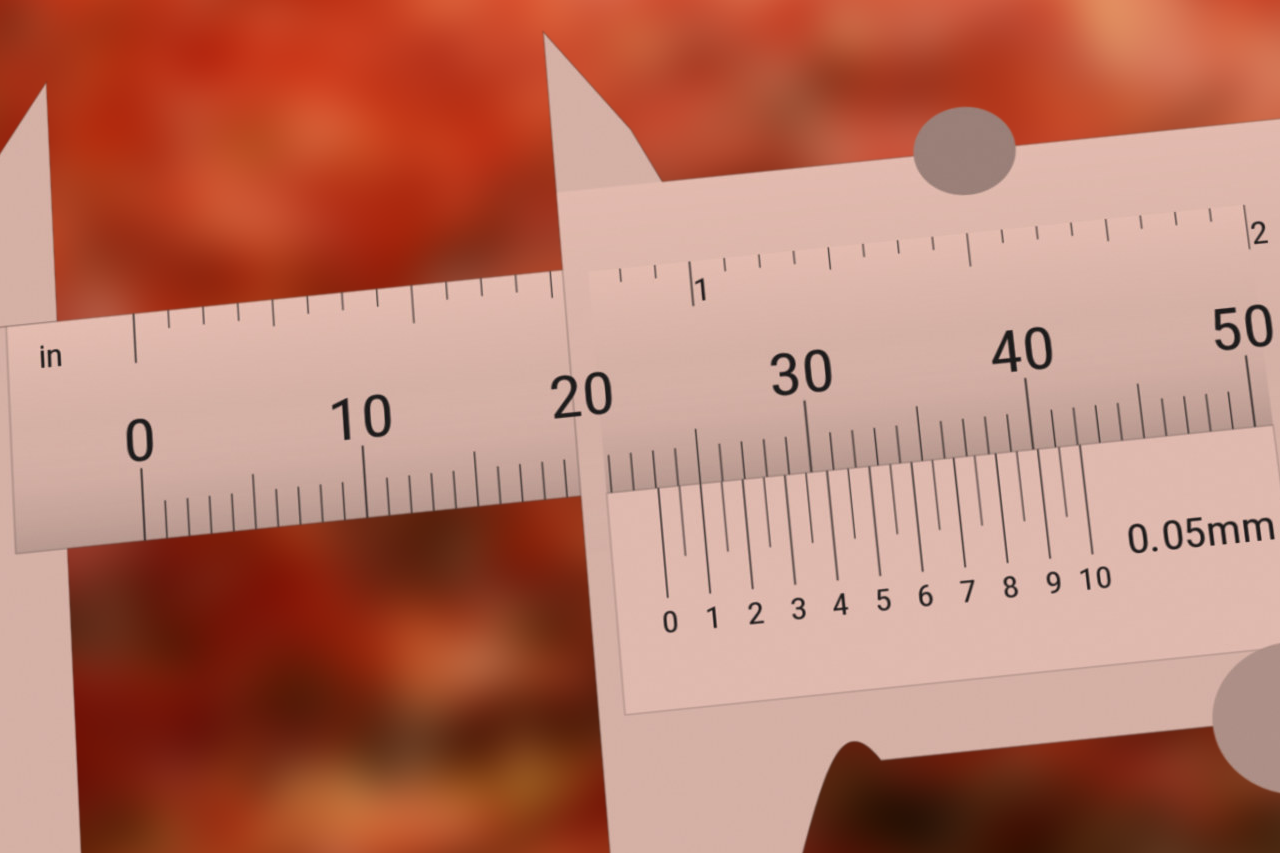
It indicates 23.1 mm
